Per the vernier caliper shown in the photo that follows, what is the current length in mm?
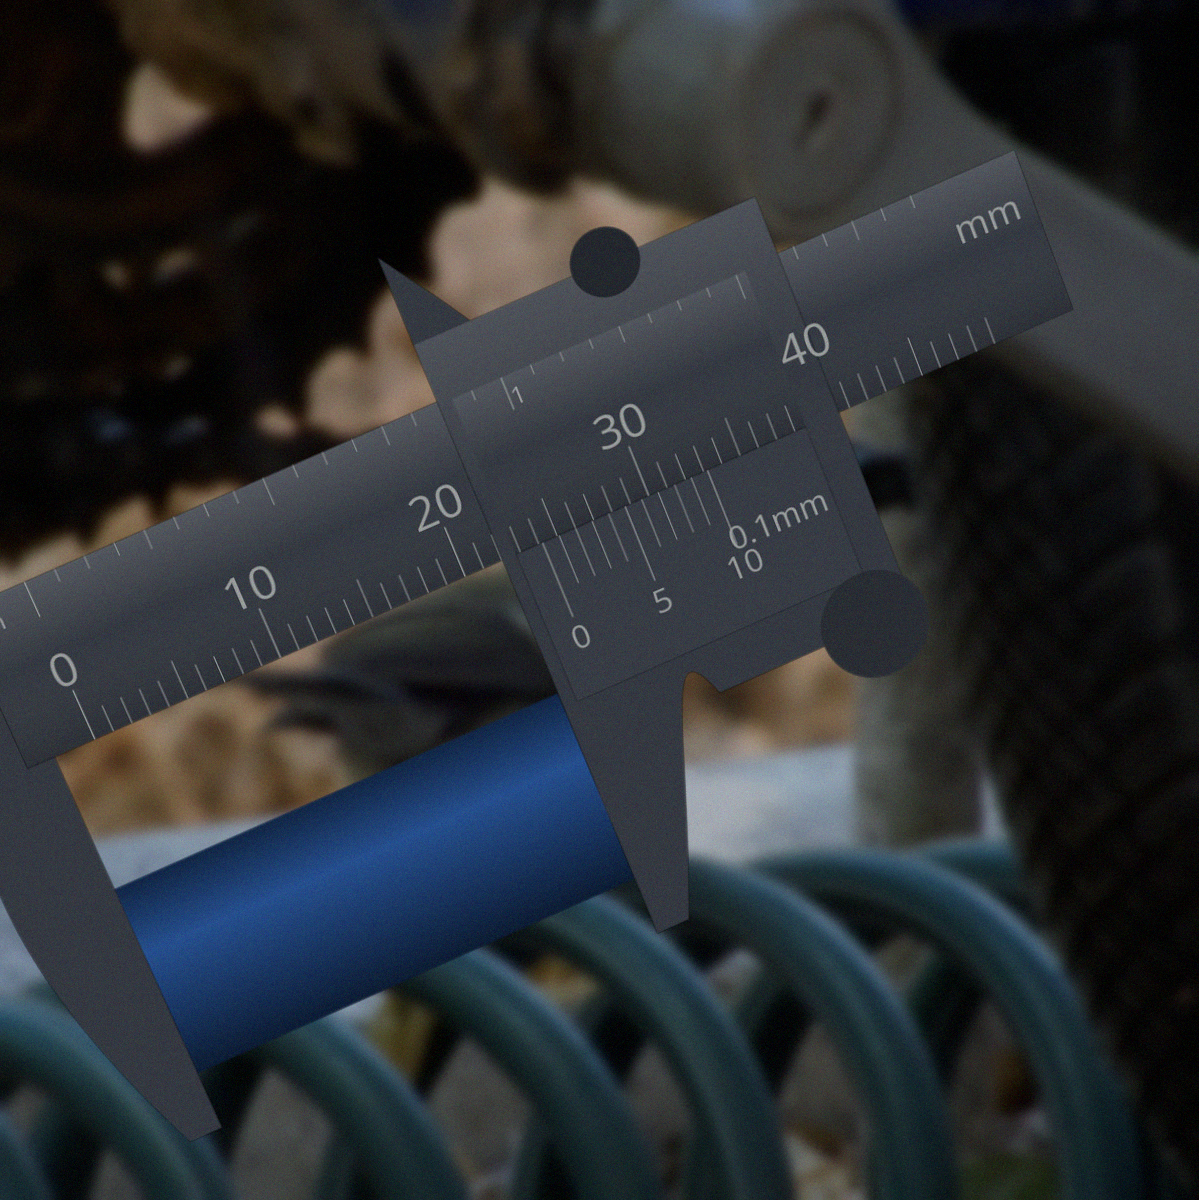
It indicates 24.2 mm
